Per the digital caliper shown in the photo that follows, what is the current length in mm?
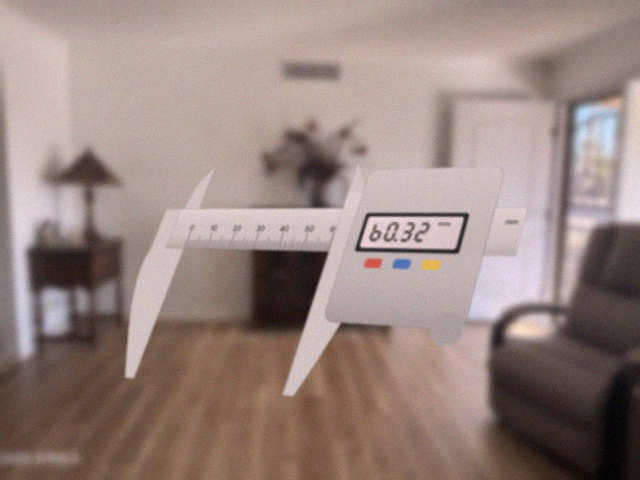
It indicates 60.32 mm
